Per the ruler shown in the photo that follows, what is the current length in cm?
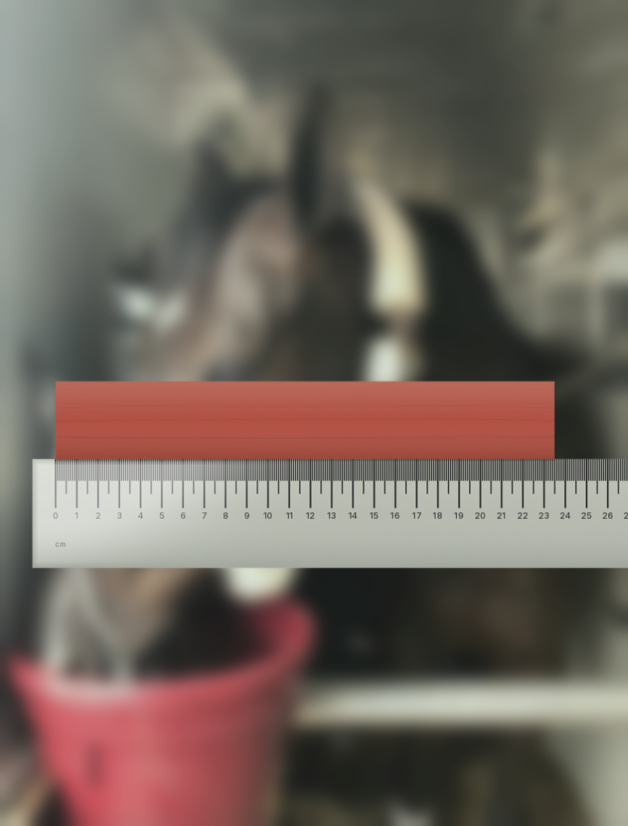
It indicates 23.5 cm
